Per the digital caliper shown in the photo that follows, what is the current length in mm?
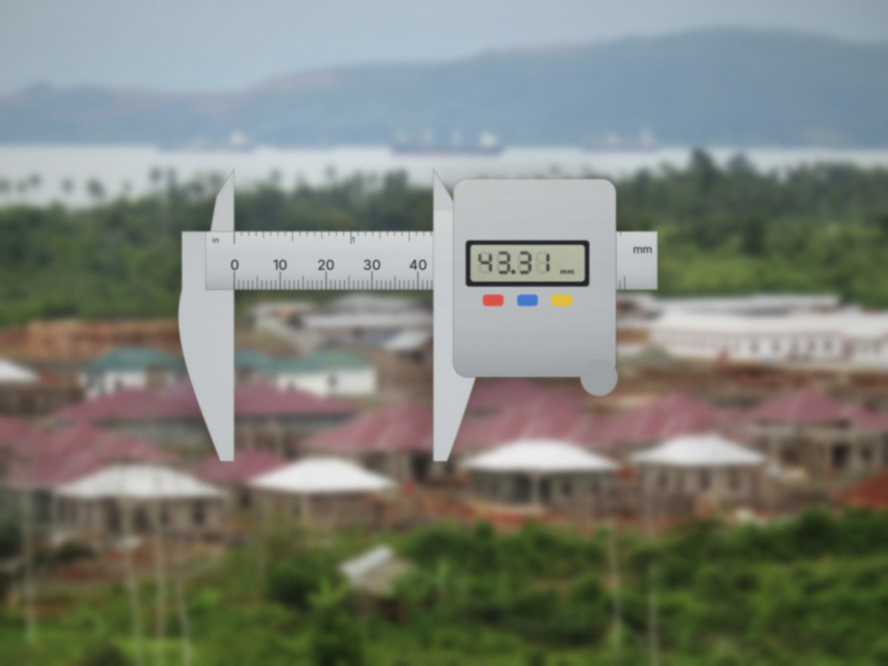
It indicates 43.31 mm
